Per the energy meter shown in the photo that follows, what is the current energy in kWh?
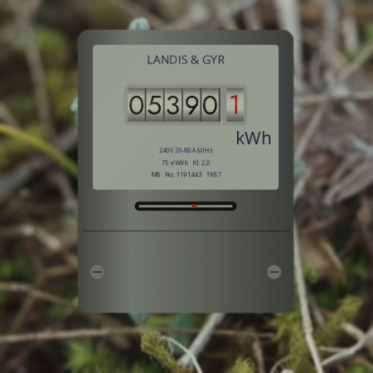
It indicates 5390.1 kWh
